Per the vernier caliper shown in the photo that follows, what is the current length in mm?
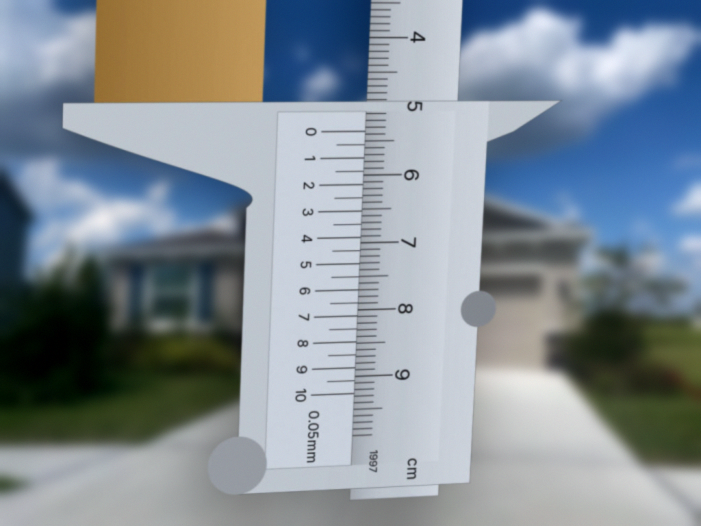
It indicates 53.6 mm
